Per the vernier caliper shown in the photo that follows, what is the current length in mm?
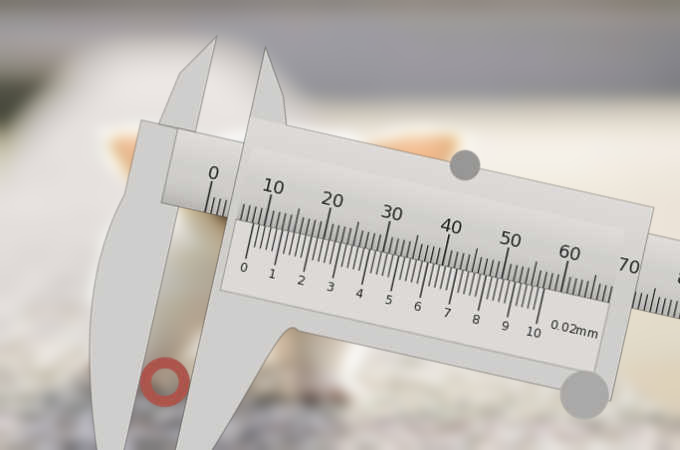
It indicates 8.2 mm
